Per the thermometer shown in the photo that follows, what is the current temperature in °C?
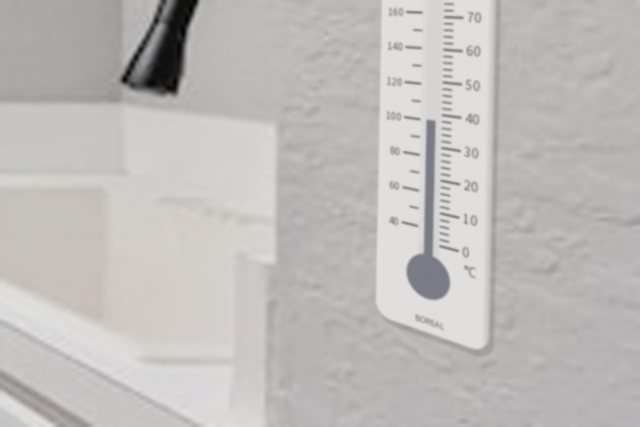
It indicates 38 °C
